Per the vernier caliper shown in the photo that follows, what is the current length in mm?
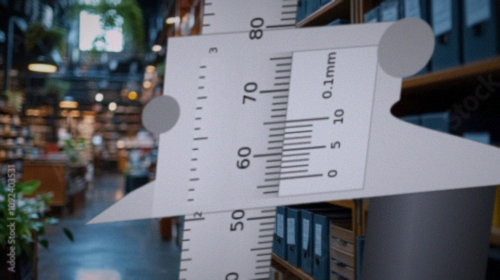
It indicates 56.0 mm
